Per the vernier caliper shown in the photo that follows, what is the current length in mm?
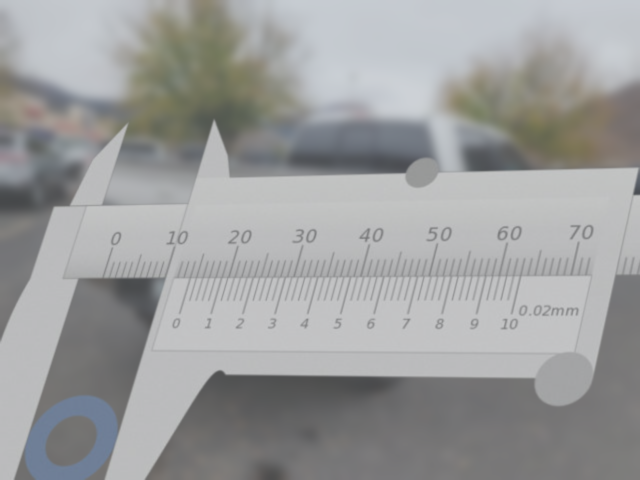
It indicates 14.0 mm
